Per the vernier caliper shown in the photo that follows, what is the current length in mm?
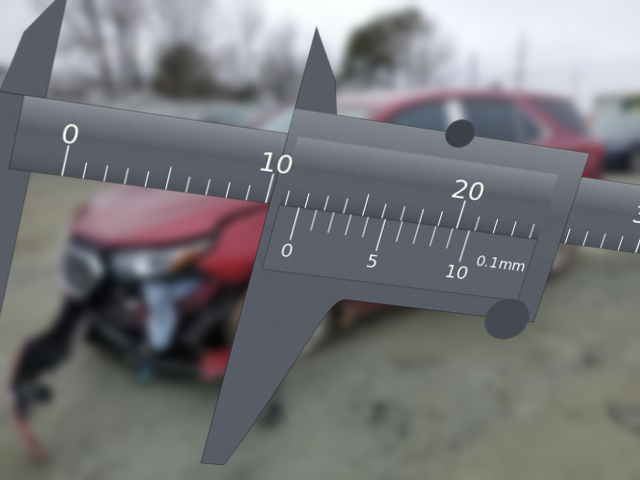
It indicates 11.7 mm
